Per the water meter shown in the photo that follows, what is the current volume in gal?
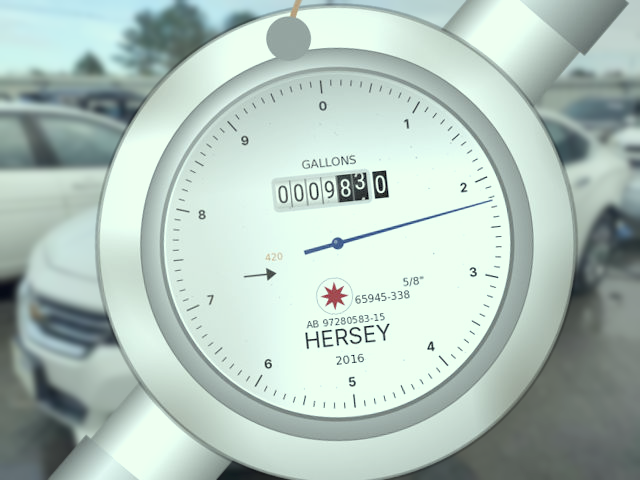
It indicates 9832.2 gal
